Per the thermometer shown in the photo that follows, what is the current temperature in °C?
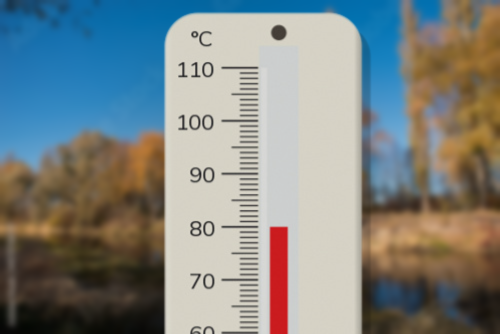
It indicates 80 °C
